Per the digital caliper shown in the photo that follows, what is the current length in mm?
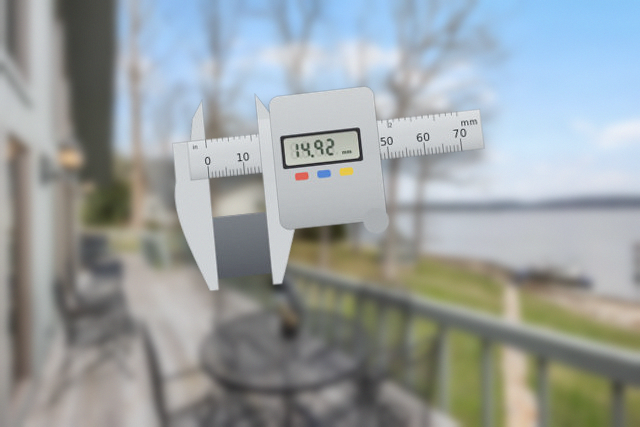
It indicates 14.92 mm
